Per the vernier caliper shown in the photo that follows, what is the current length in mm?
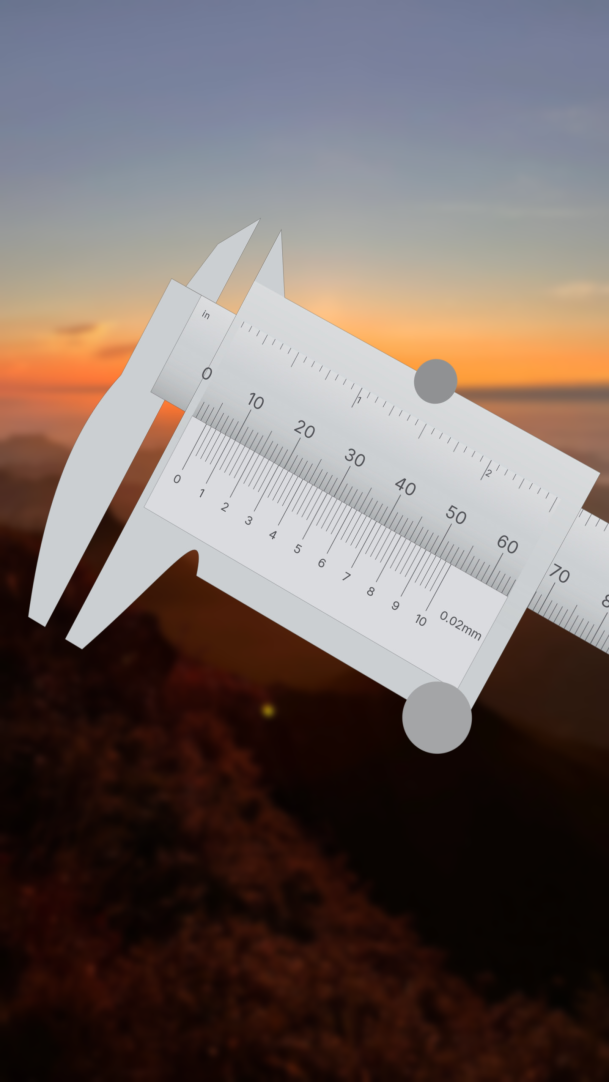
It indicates 4.2 mm
